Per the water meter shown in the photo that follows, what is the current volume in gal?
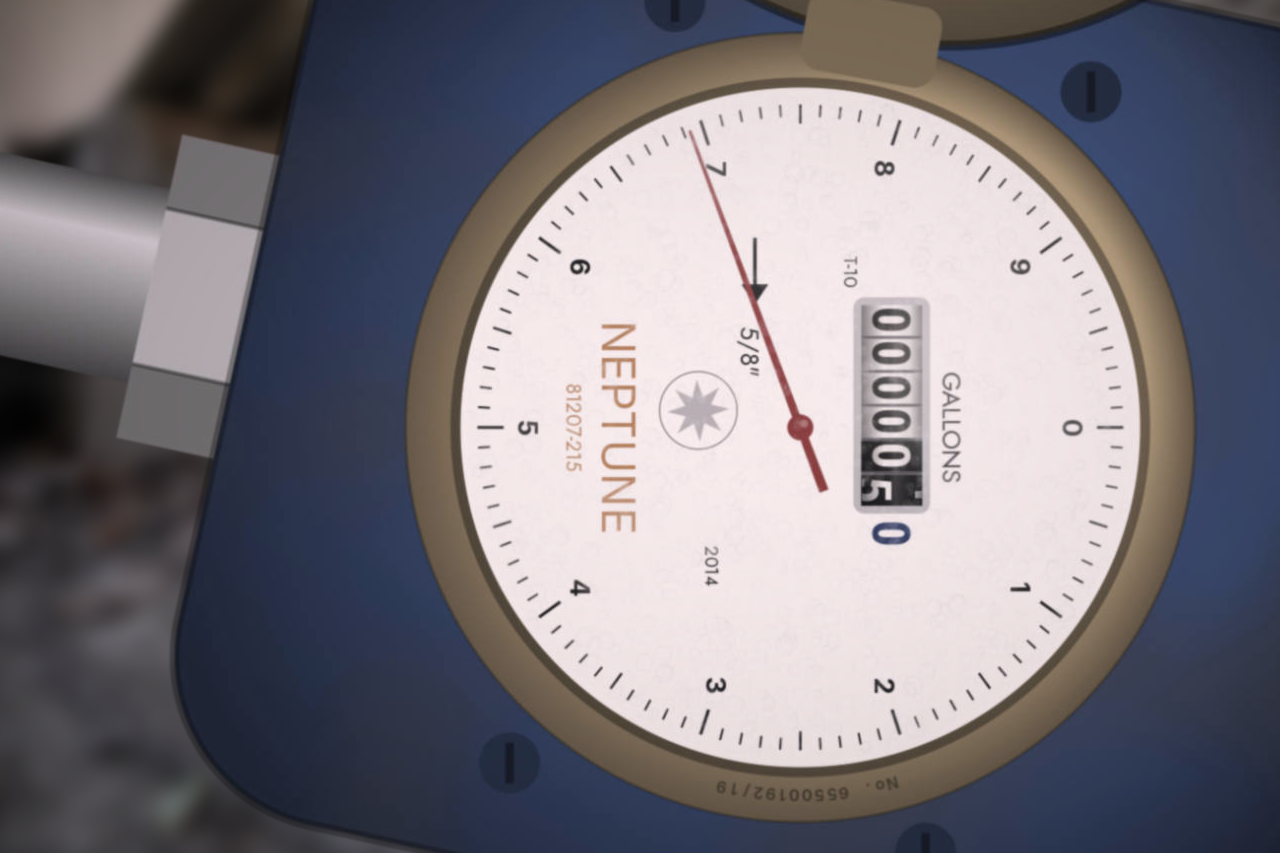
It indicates 46.9 gal
